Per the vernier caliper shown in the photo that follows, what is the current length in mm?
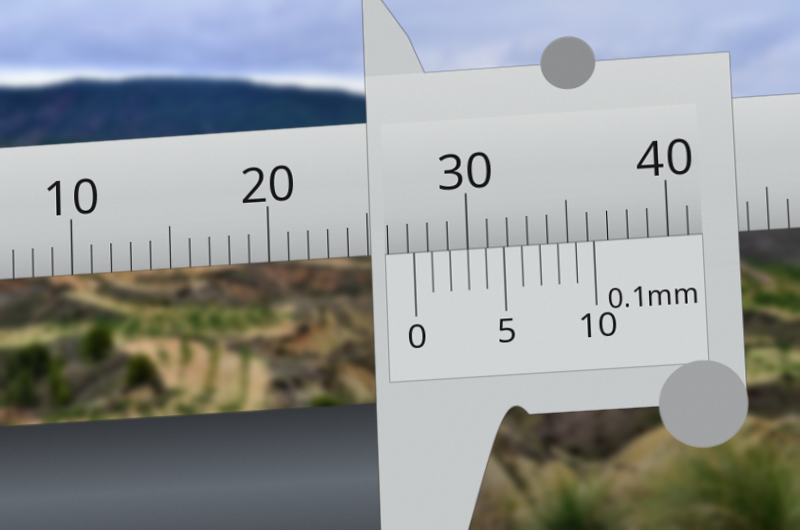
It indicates 27.3 mm
